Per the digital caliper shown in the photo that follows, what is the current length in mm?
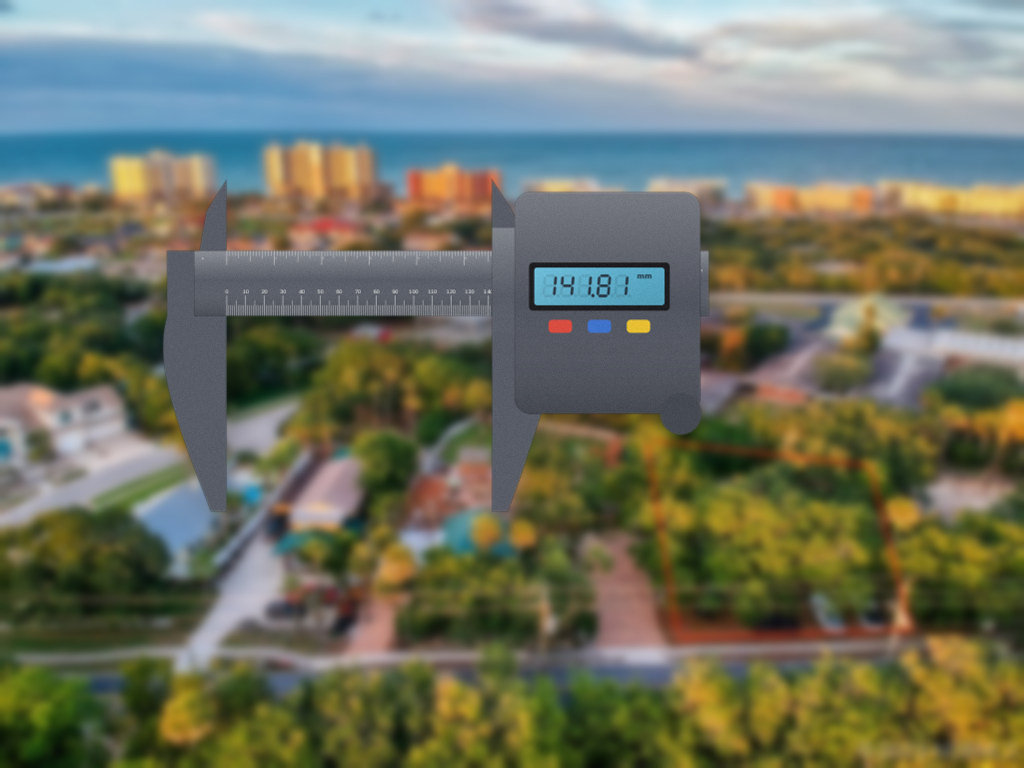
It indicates 141.81 mm
